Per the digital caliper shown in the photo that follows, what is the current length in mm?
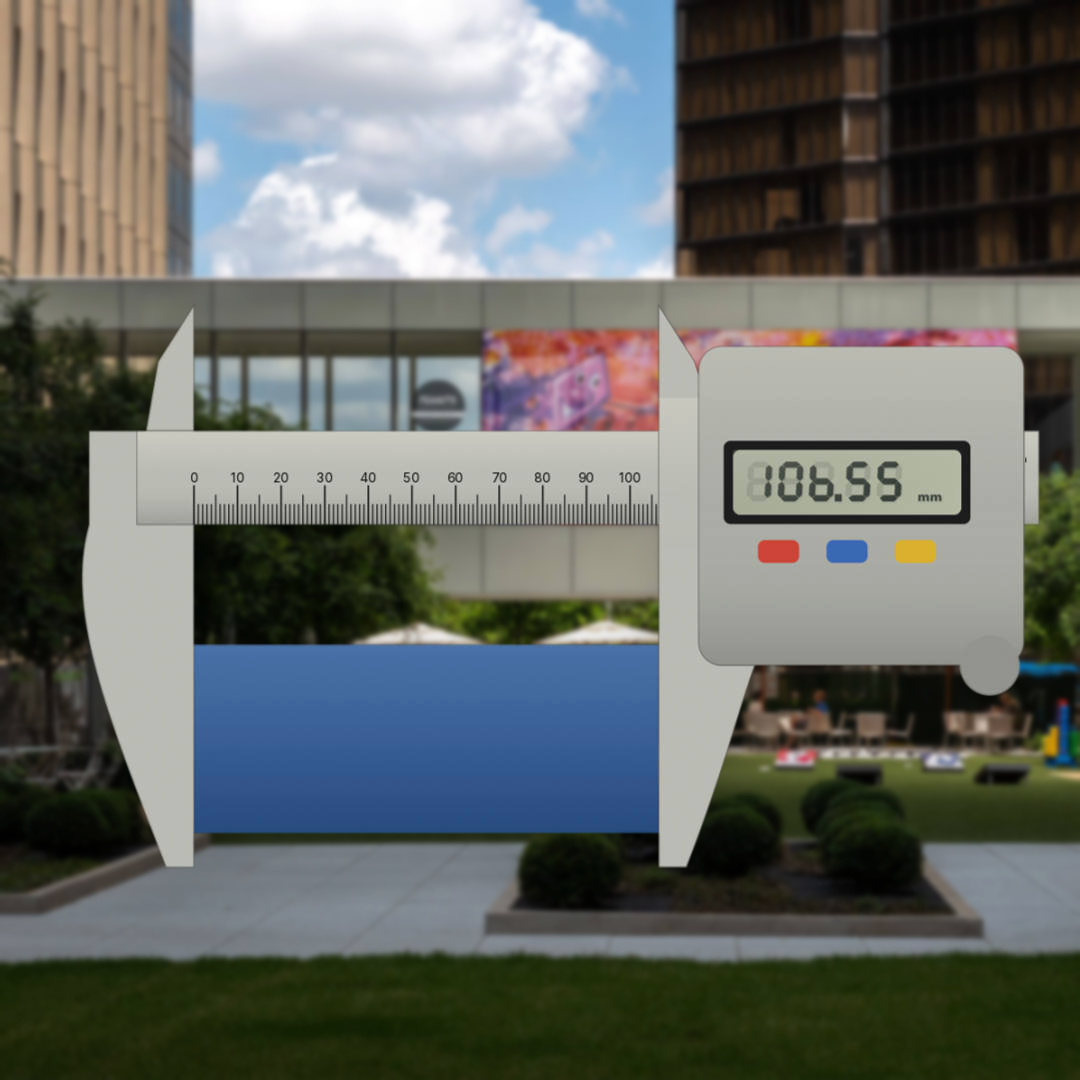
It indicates 106.55 mm
